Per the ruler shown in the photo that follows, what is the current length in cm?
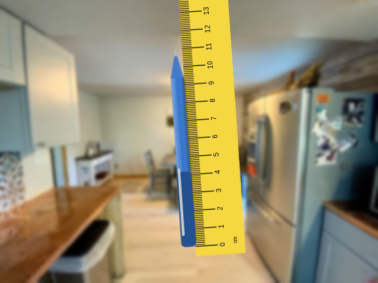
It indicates 11 cm
